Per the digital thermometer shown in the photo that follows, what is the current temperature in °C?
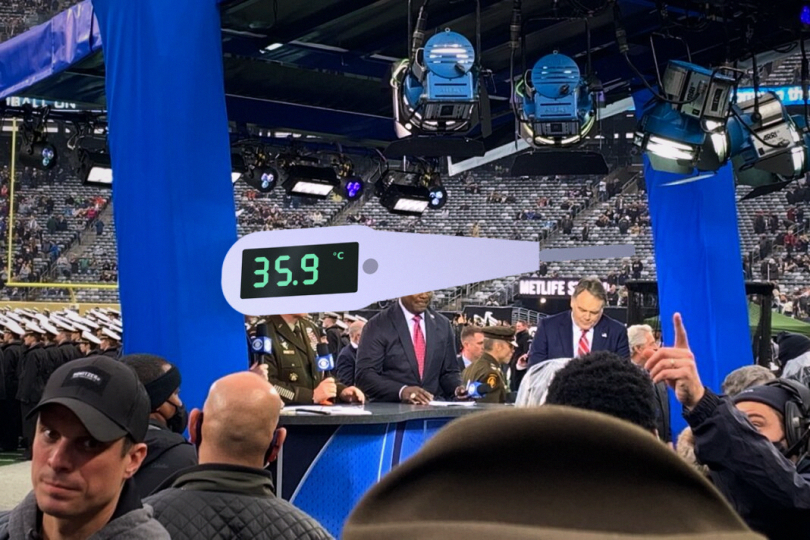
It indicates 35.9 °C
